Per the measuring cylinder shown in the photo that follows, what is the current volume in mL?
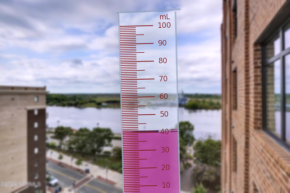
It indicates 40 mL
